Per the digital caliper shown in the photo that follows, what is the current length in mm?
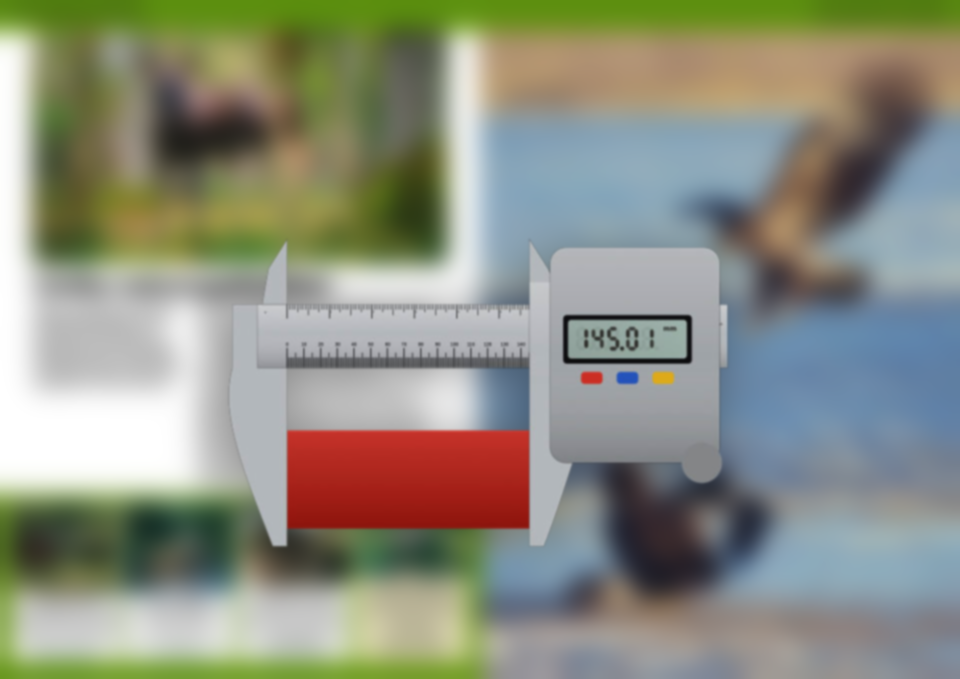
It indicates 145.01 mm
